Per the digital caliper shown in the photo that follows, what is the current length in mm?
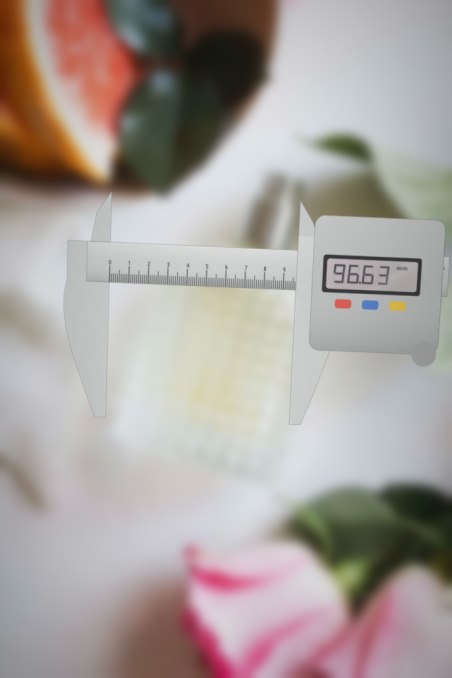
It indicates 96.63 mm
